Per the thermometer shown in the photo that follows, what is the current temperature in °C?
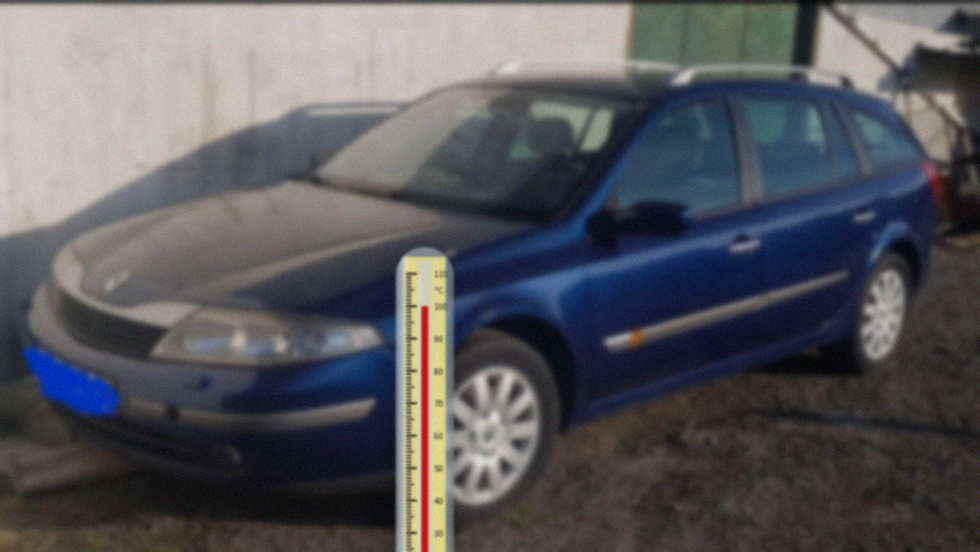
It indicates 100 °C
